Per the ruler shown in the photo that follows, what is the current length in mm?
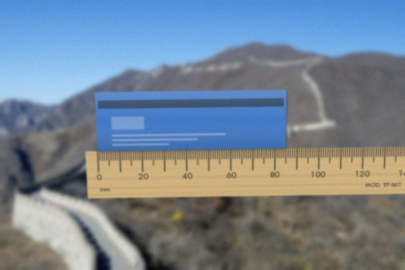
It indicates 85 mm
